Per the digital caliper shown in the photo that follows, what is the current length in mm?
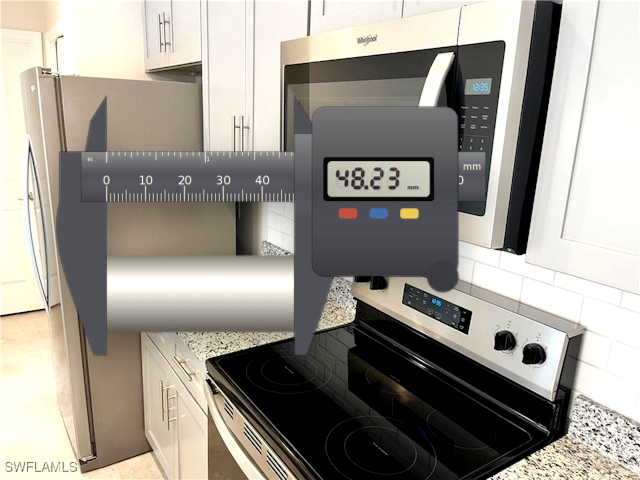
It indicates 48.23 mm
